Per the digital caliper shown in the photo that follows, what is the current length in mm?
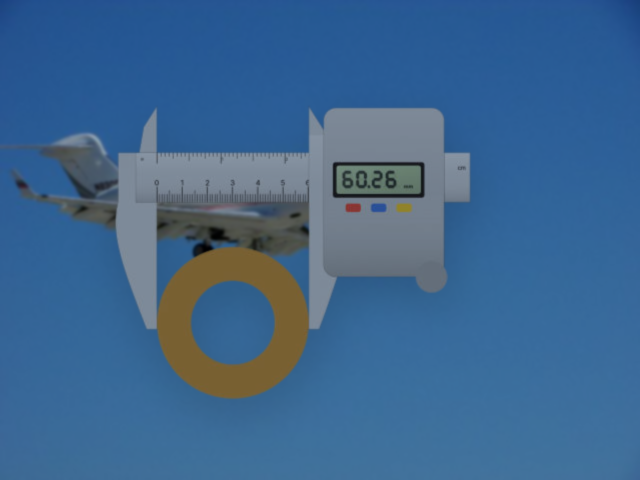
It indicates 60.26 mm
